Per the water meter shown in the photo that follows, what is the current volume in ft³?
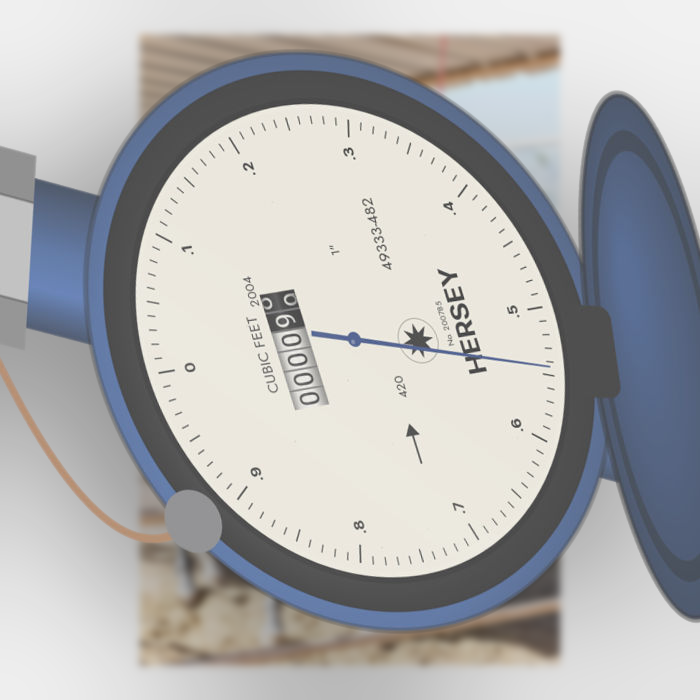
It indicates 98.54 ft³
